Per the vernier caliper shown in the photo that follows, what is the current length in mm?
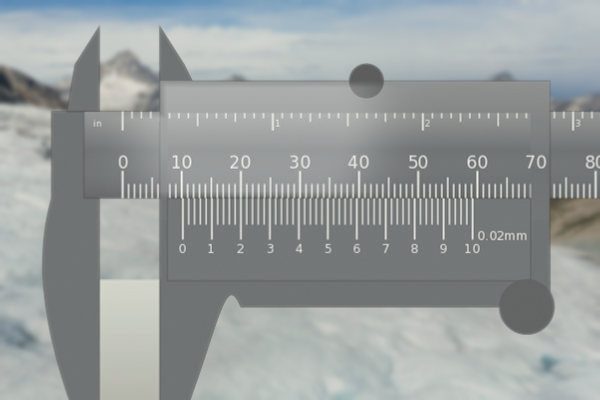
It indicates 10.2 mm
